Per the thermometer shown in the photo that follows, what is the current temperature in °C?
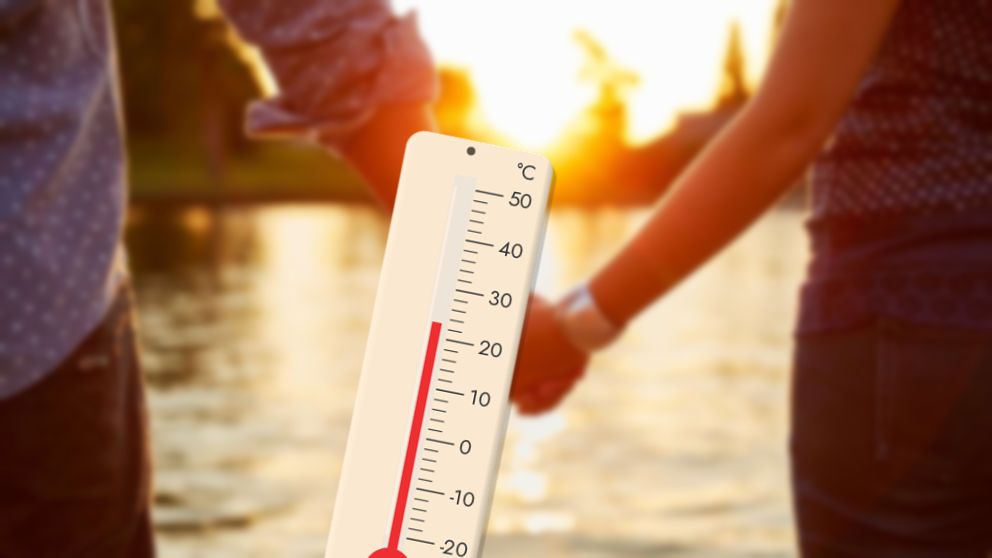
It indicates 23 °C
